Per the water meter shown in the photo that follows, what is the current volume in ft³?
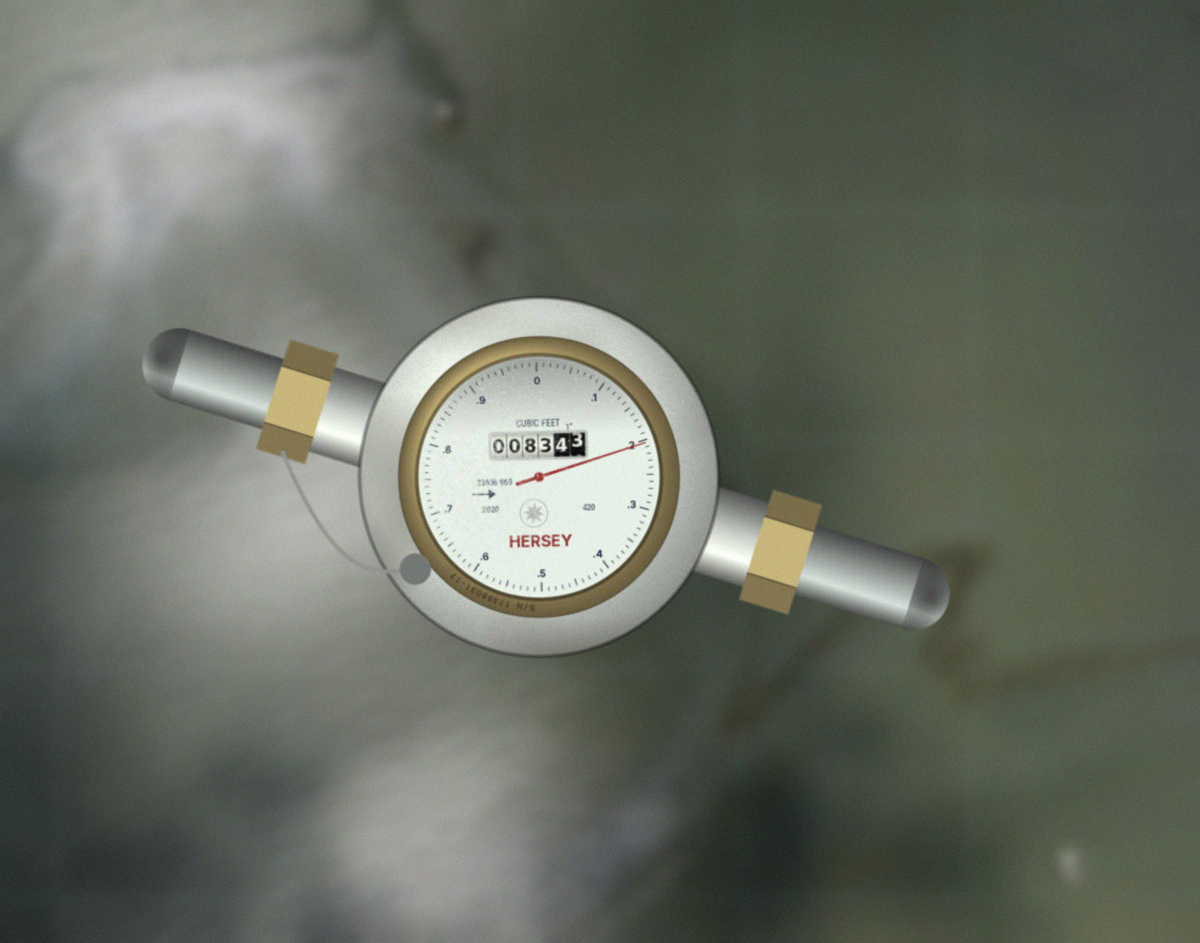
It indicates 8343.20 ft³
